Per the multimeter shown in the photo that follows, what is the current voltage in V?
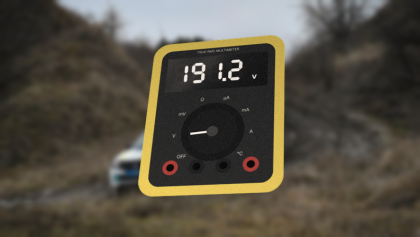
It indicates 191.2 V
